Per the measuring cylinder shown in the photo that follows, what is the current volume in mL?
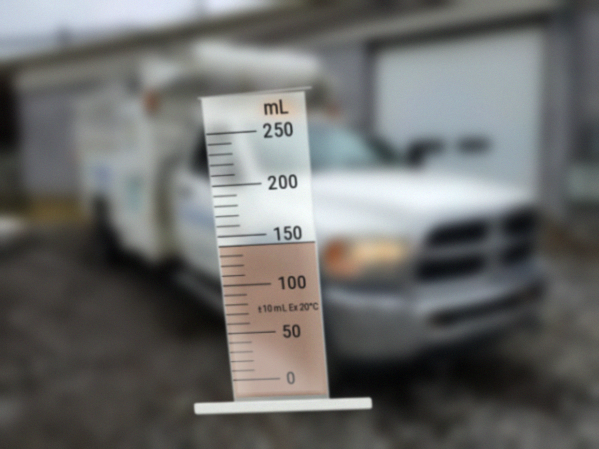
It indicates 140 mL
